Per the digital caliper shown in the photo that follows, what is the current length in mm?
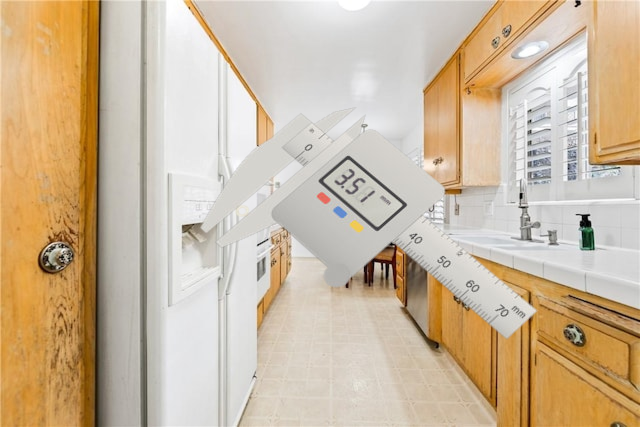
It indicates 3.51 mm
